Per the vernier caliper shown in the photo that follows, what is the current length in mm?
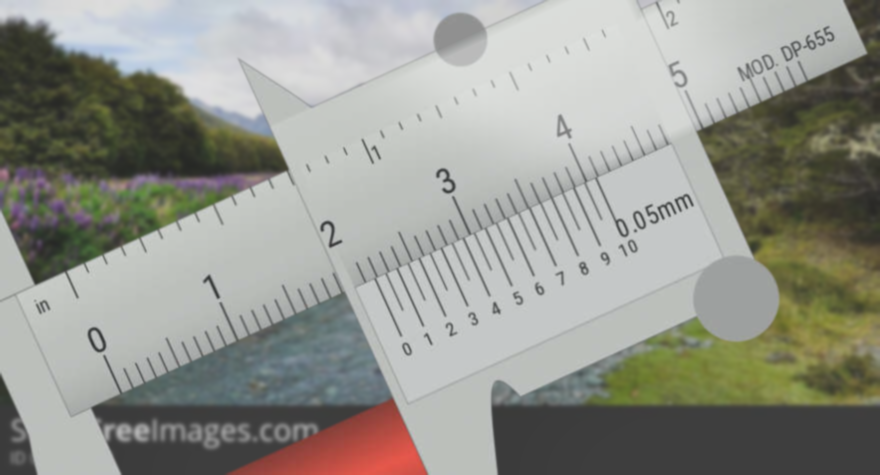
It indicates 21.8 mm
